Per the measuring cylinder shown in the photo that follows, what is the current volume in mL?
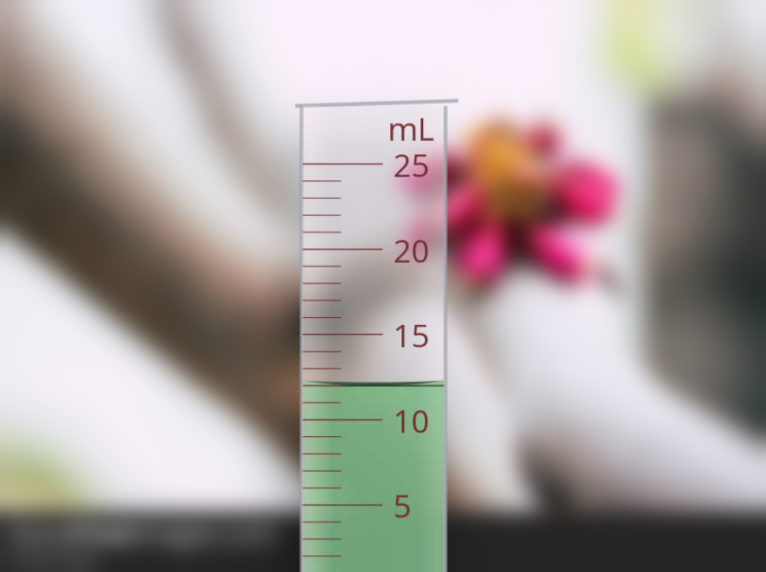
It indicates 12 mL
